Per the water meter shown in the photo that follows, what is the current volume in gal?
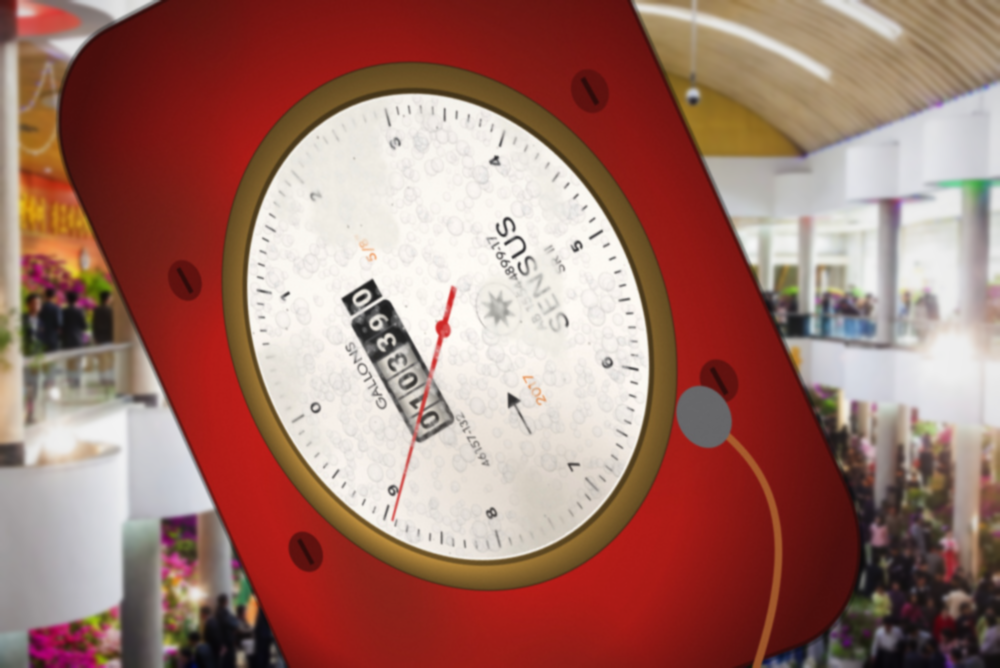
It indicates 103388.9 gal
